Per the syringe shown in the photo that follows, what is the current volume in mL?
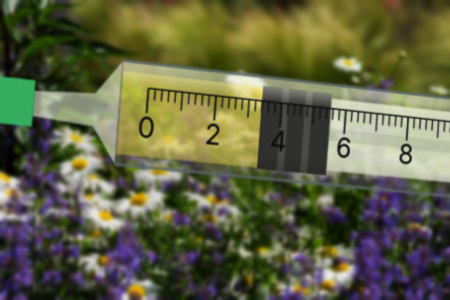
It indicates 3.4 mL
